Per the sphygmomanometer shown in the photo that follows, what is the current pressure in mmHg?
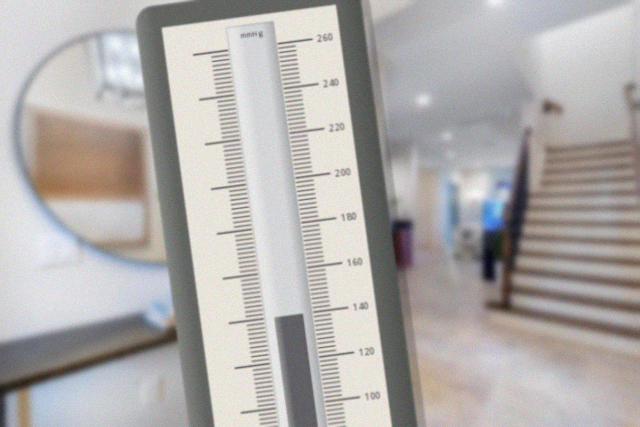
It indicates 140 mmHg
